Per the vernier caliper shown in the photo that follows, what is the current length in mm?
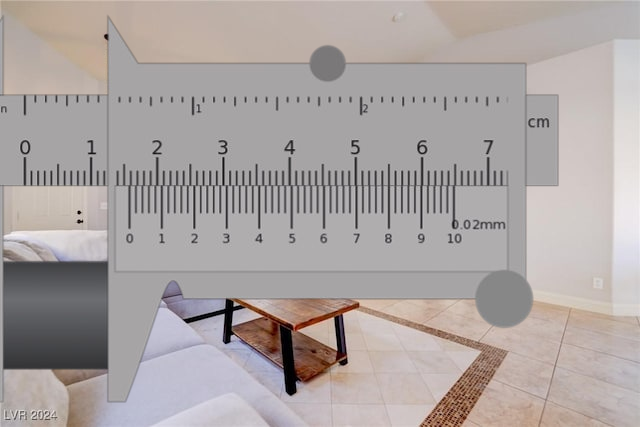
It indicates 15.8 mm
